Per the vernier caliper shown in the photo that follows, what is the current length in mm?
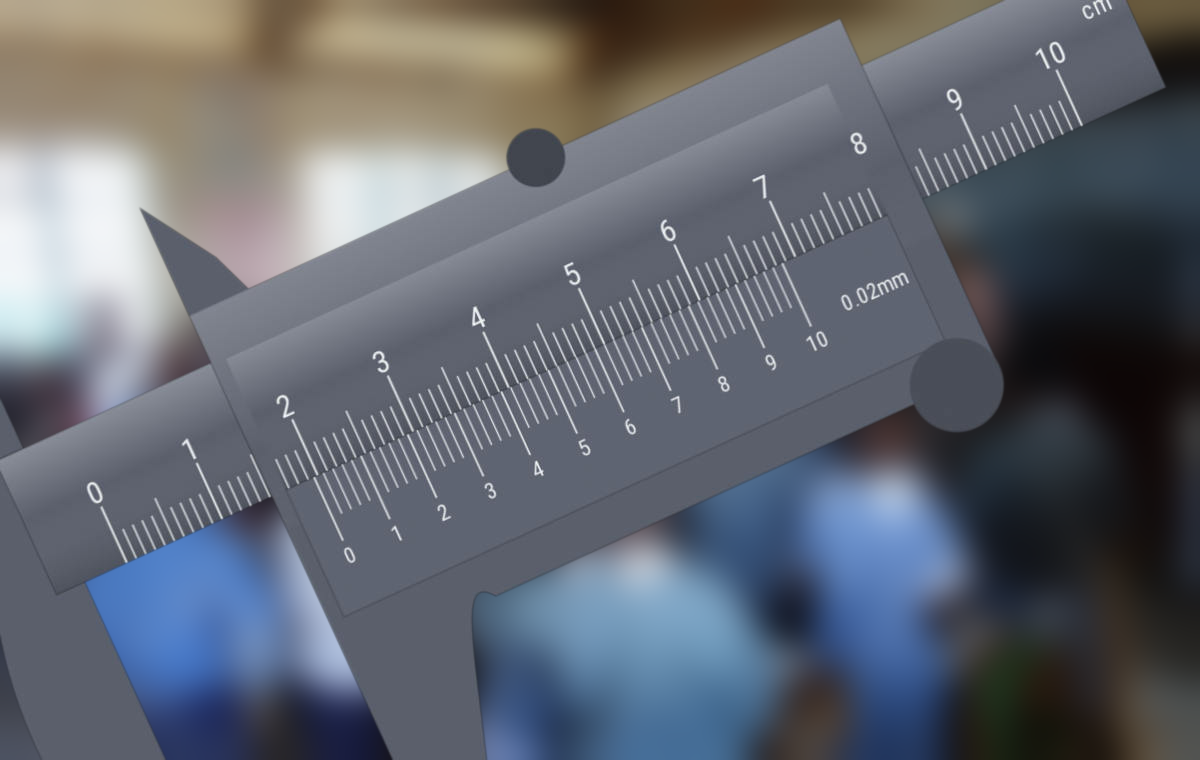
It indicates 19.6 mm
